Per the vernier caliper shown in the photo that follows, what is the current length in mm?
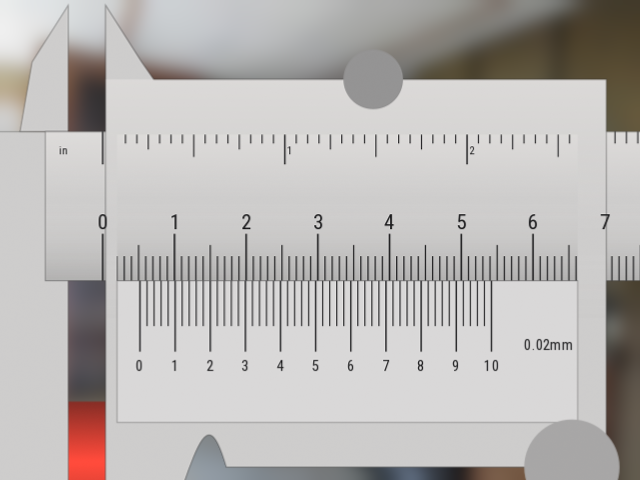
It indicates 5.2 mm
